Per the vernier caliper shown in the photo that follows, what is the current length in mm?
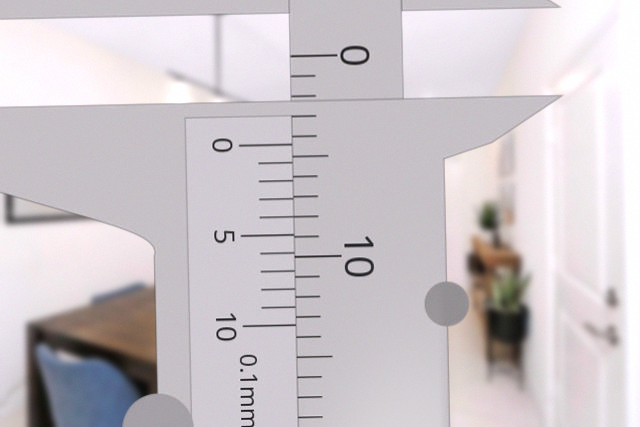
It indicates 4.4 mm
